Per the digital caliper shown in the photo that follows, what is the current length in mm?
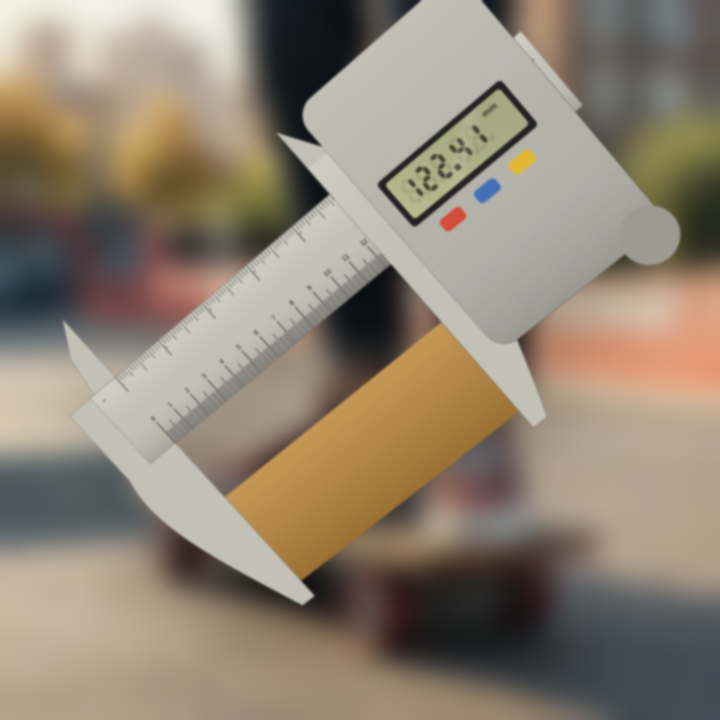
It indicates 122.41 mm
